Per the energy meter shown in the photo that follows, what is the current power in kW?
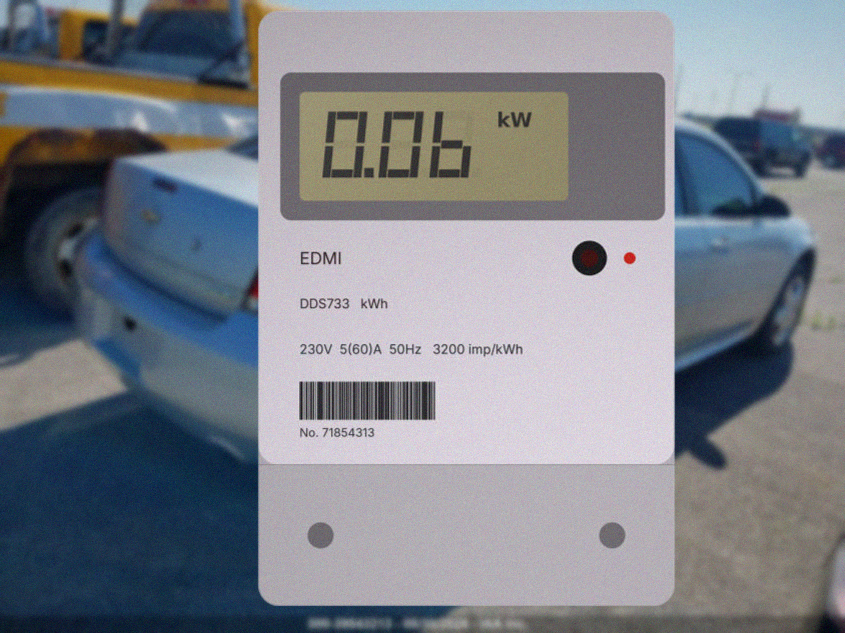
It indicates 0.06 kW
